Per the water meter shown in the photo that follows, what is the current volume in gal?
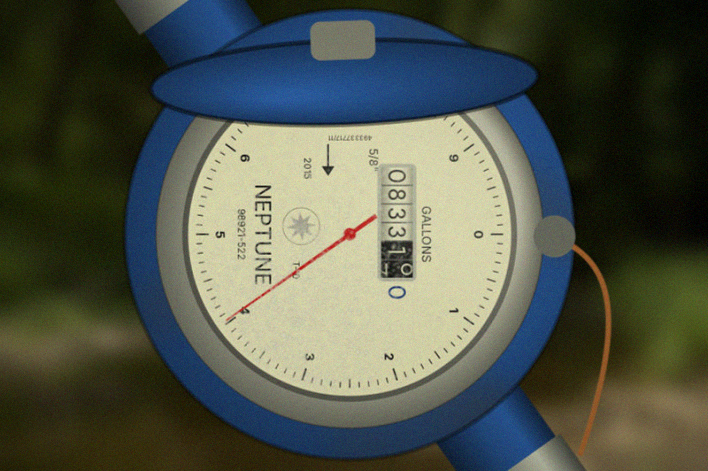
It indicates 833164.0 gal
